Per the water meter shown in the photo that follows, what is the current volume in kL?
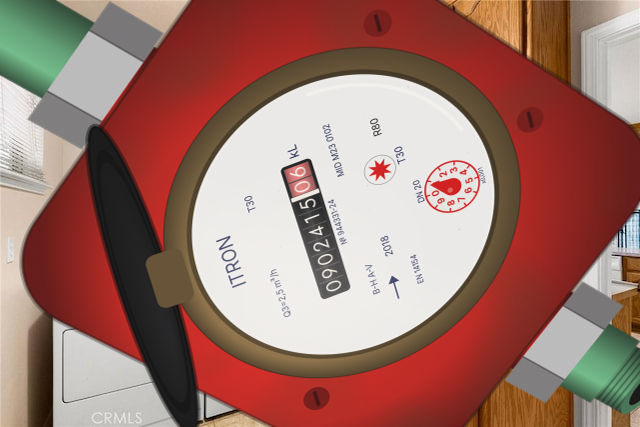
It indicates 902415.060 kL
